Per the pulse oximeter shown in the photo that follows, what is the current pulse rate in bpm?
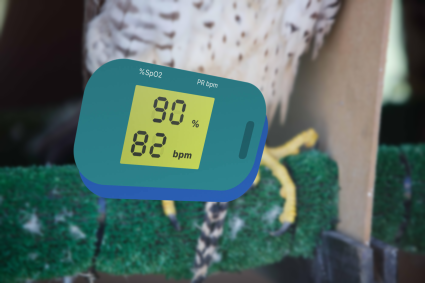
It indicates 82 bpm
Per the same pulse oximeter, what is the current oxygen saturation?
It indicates 90 %
